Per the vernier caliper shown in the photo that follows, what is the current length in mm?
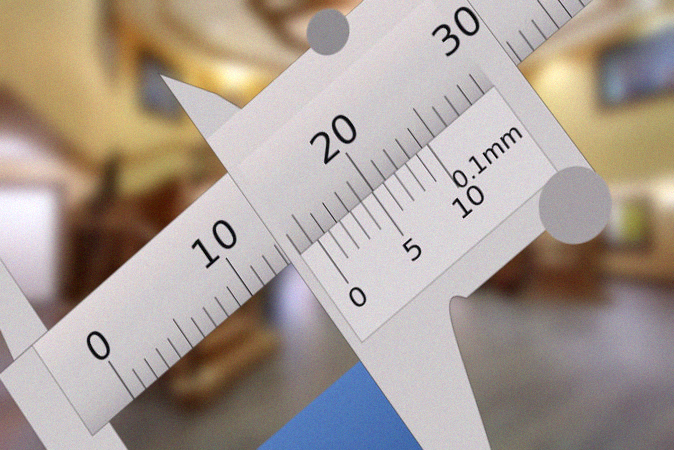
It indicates 15.4 mm
